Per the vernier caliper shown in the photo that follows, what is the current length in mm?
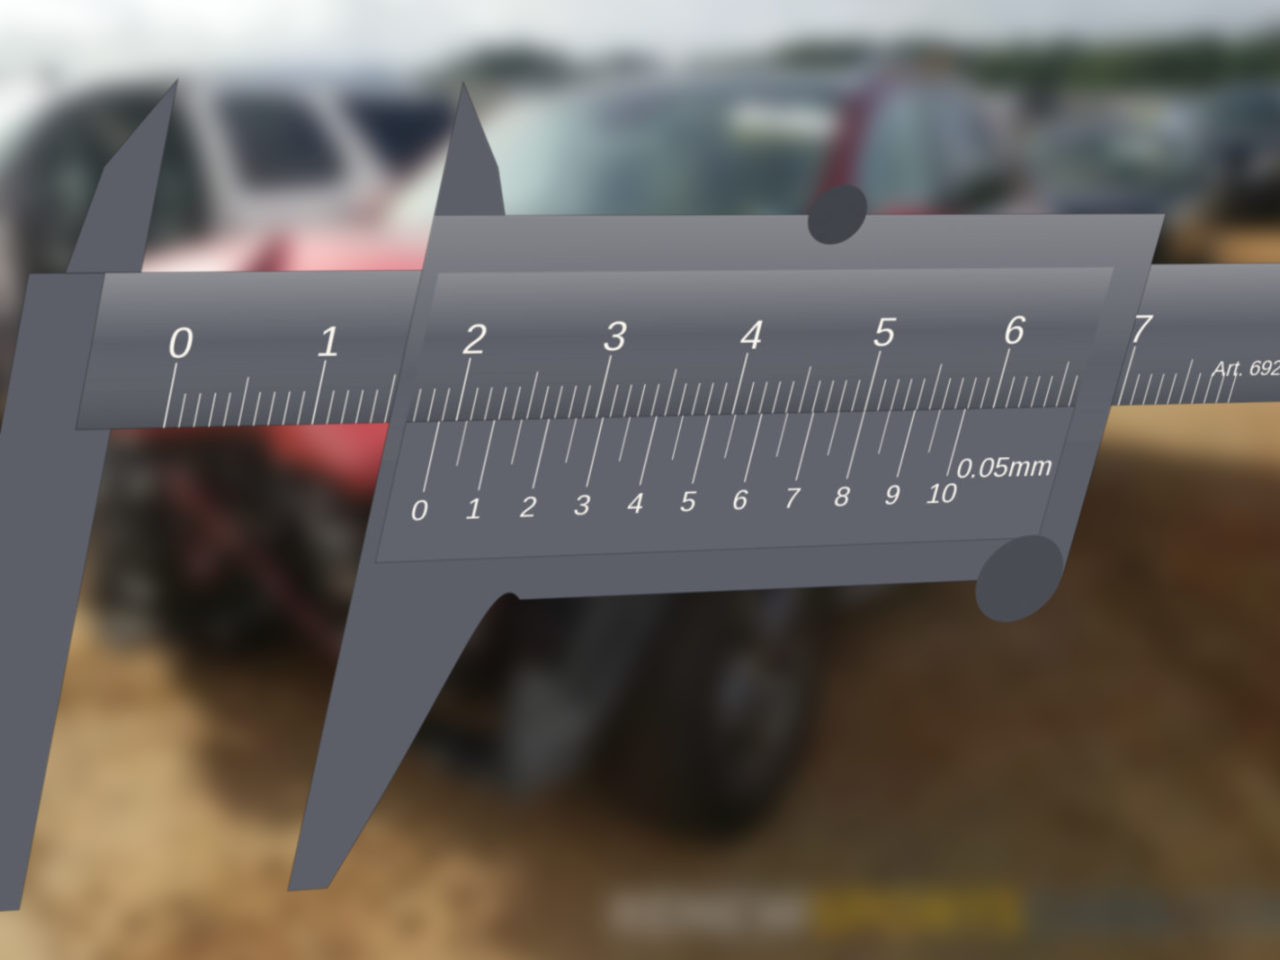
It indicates 18.8 mm
